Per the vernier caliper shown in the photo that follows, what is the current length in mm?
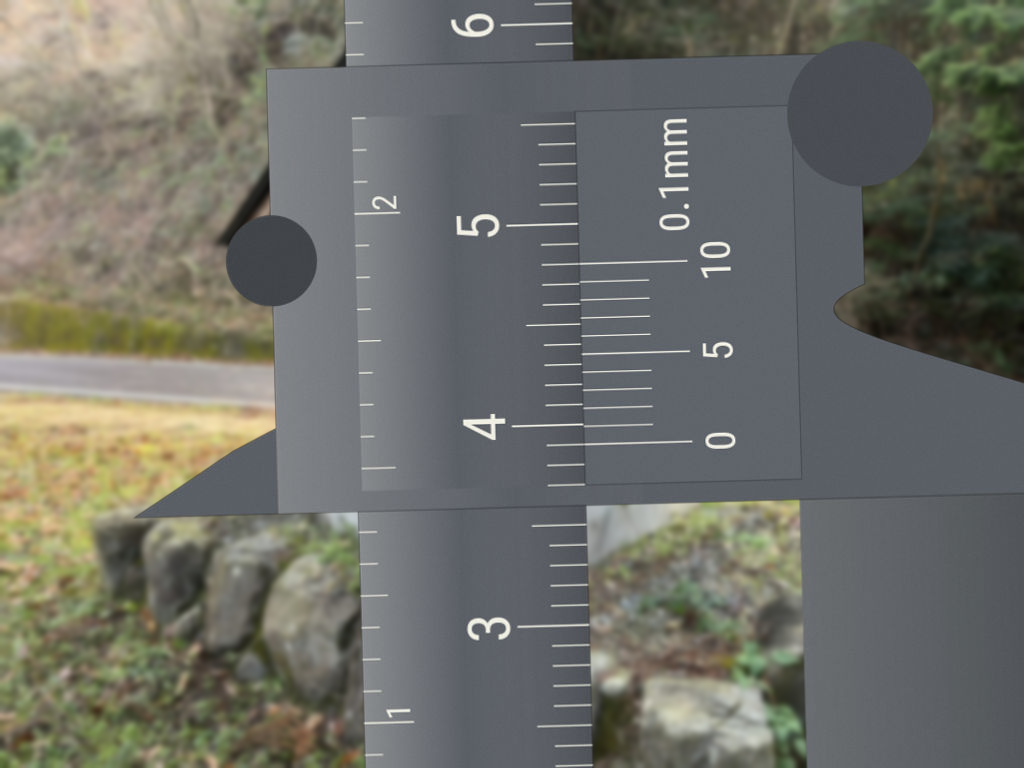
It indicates 39.0 mm
